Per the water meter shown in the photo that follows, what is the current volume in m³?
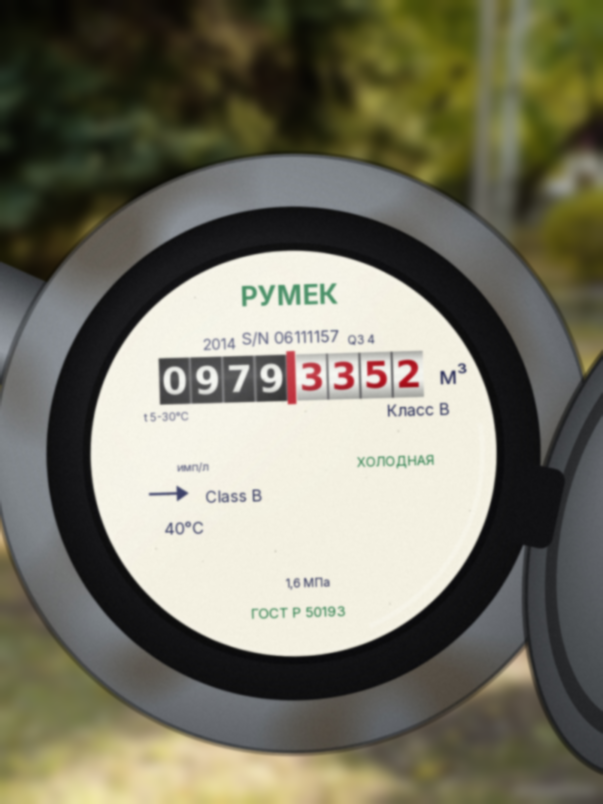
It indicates 979.3352 m³
